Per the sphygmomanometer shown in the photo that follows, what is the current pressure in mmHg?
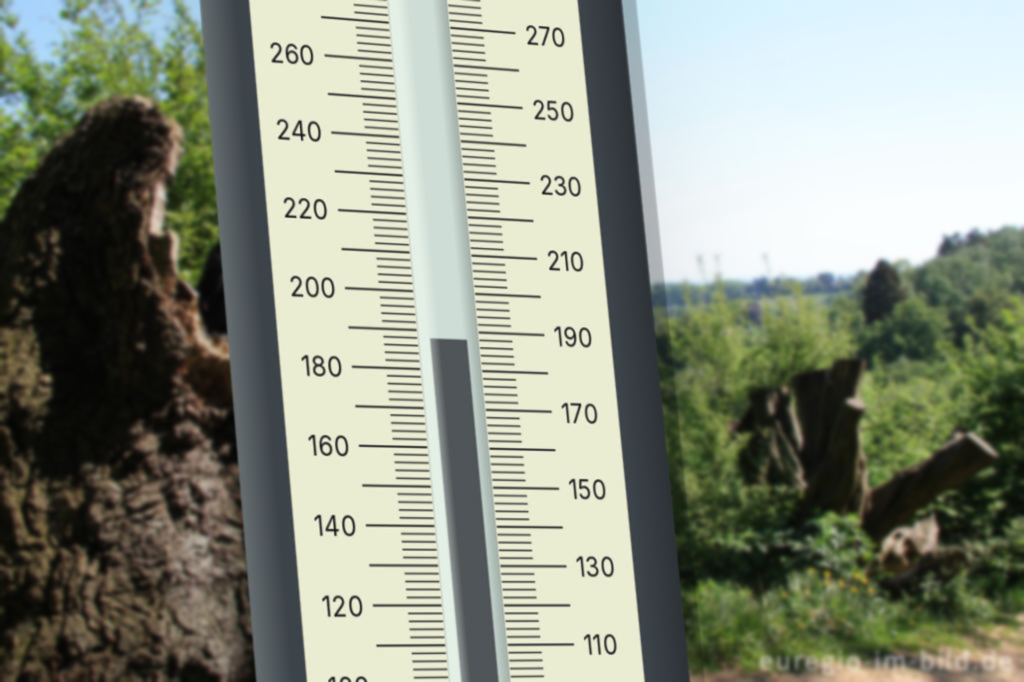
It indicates 188 mmHg
